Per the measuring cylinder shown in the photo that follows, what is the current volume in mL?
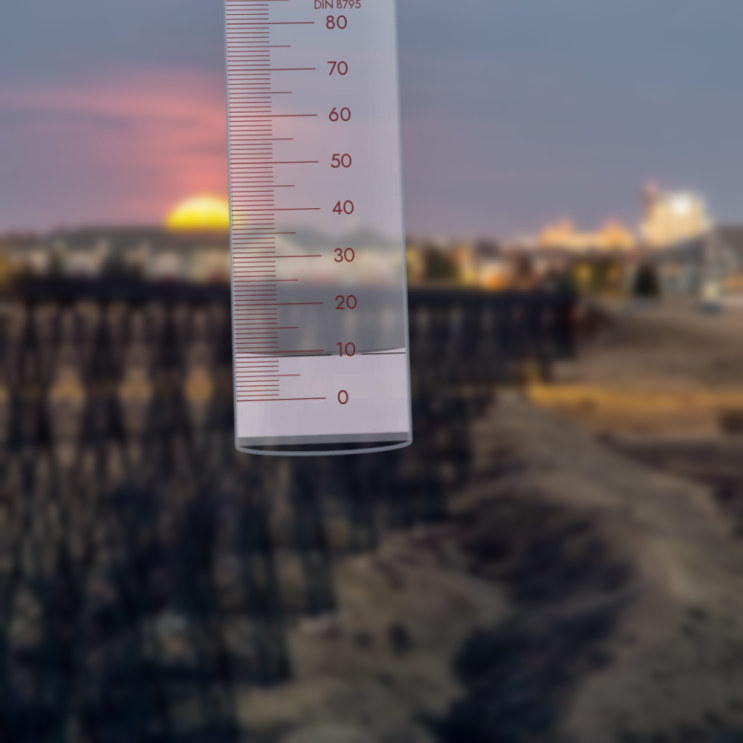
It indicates 9 mL
